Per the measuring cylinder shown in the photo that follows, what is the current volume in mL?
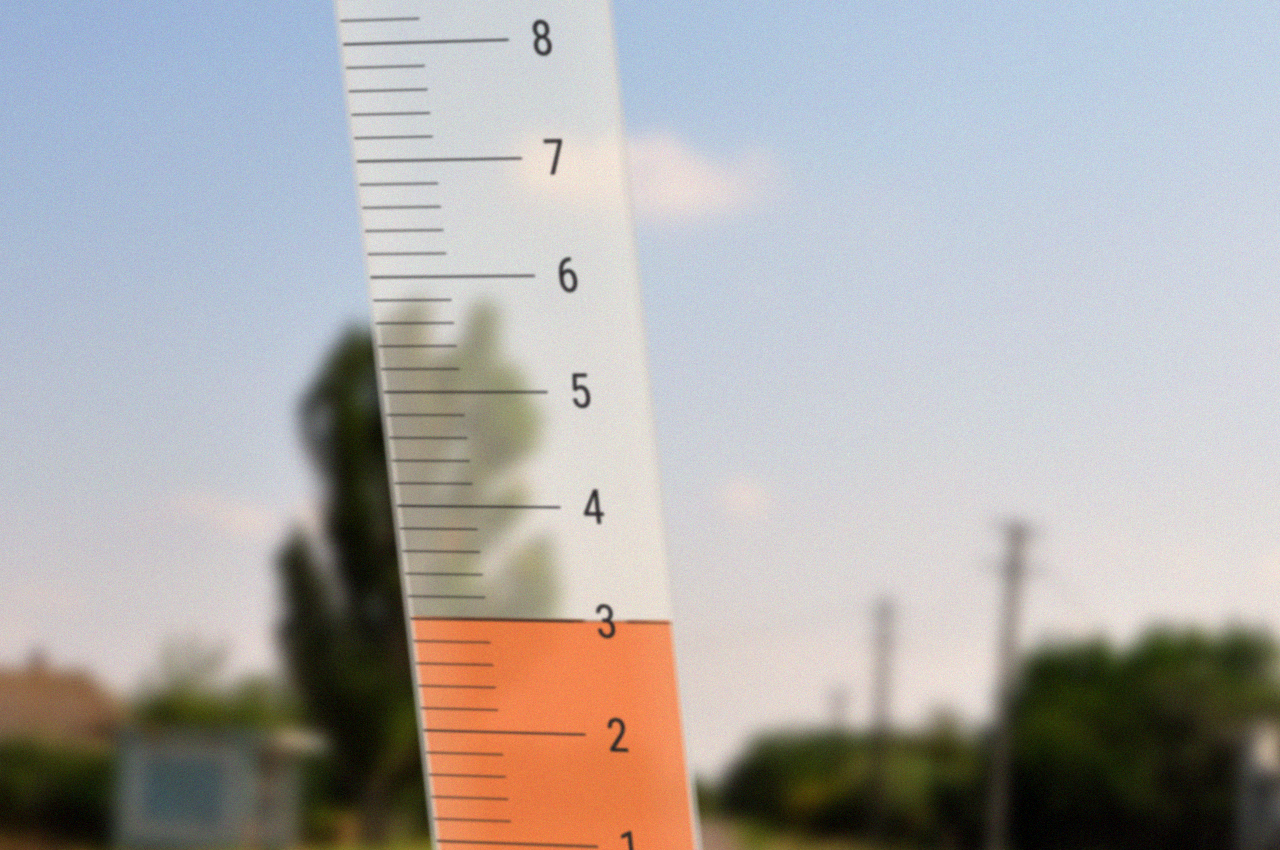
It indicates 3 mL
